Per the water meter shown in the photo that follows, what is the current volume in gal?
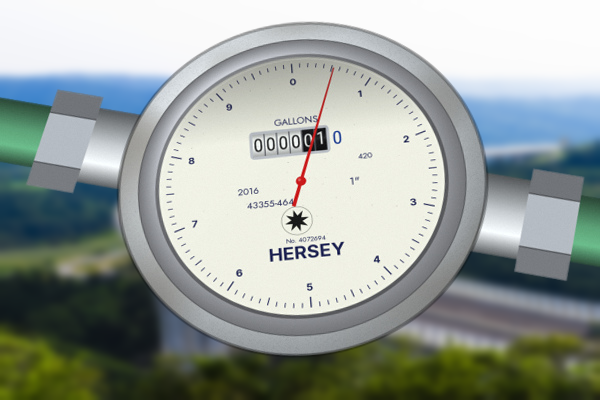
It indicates 10.5 gal
